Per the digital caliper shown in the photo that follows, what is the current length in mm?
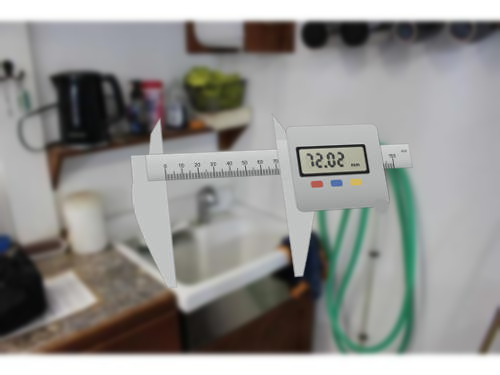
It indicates 72.02 mm
